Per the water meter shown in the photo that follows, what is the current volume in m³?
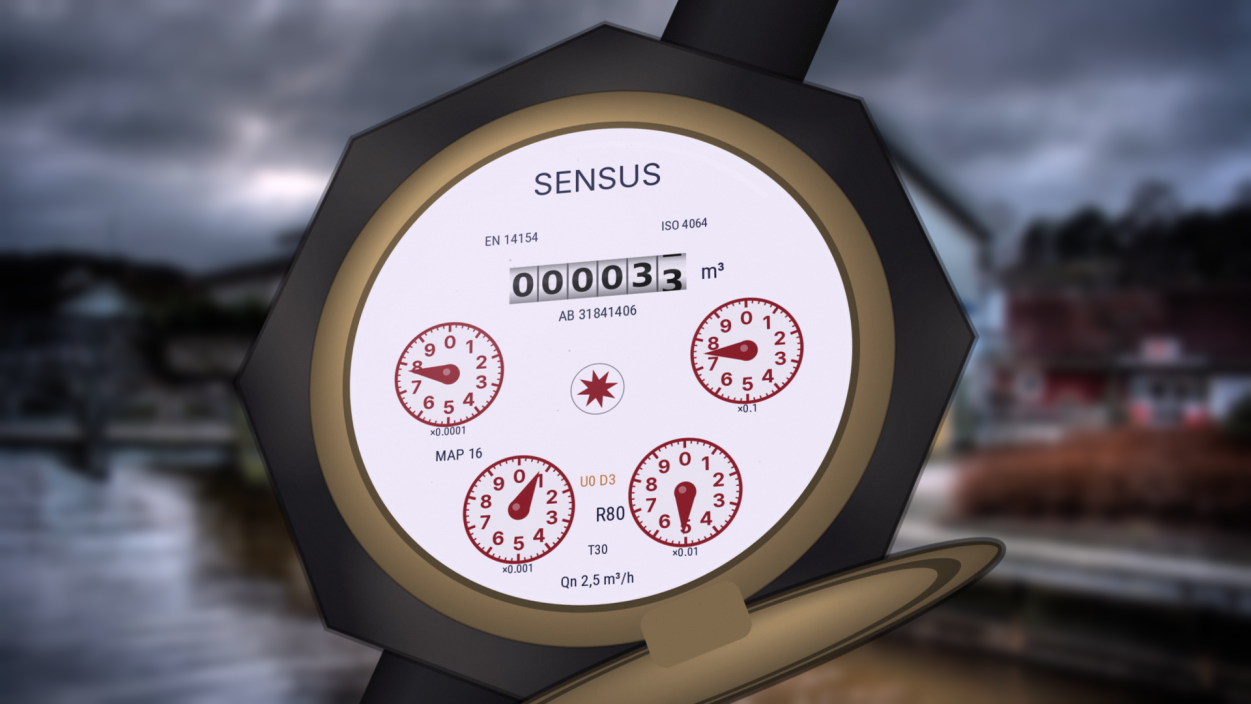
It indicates 32.7507 m³
